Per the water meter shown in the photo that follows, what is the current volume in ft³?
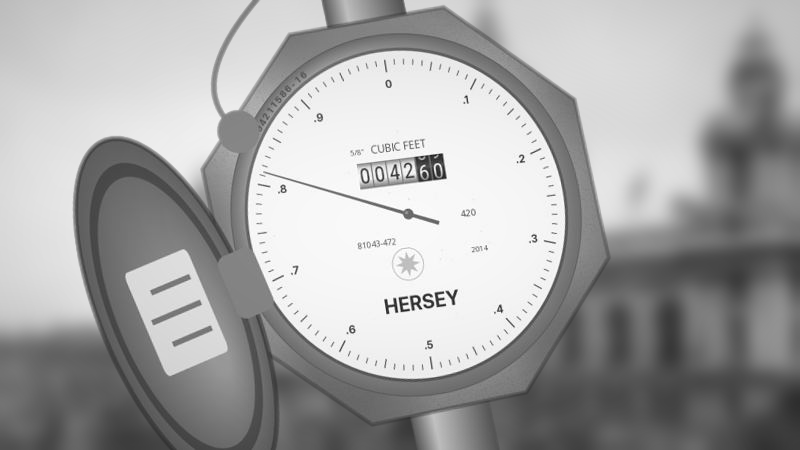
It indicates 4259.81 ft³
